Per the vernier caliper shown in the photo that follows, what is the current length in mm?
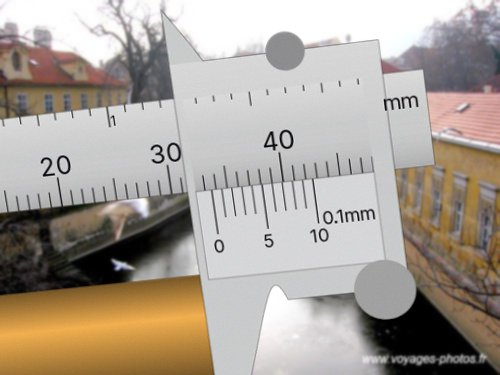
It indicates 33.6 mm
